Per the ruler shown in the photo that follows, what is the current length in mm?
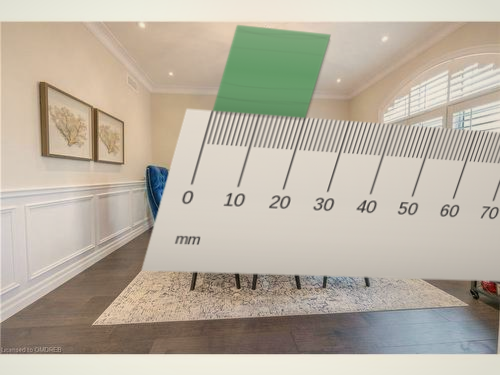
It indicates 20 mm
